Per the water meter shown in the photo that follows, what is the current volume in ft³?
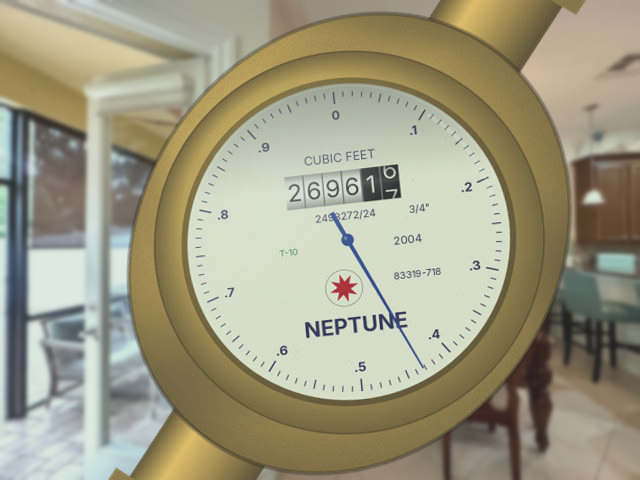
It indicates 269616.43 ft³
